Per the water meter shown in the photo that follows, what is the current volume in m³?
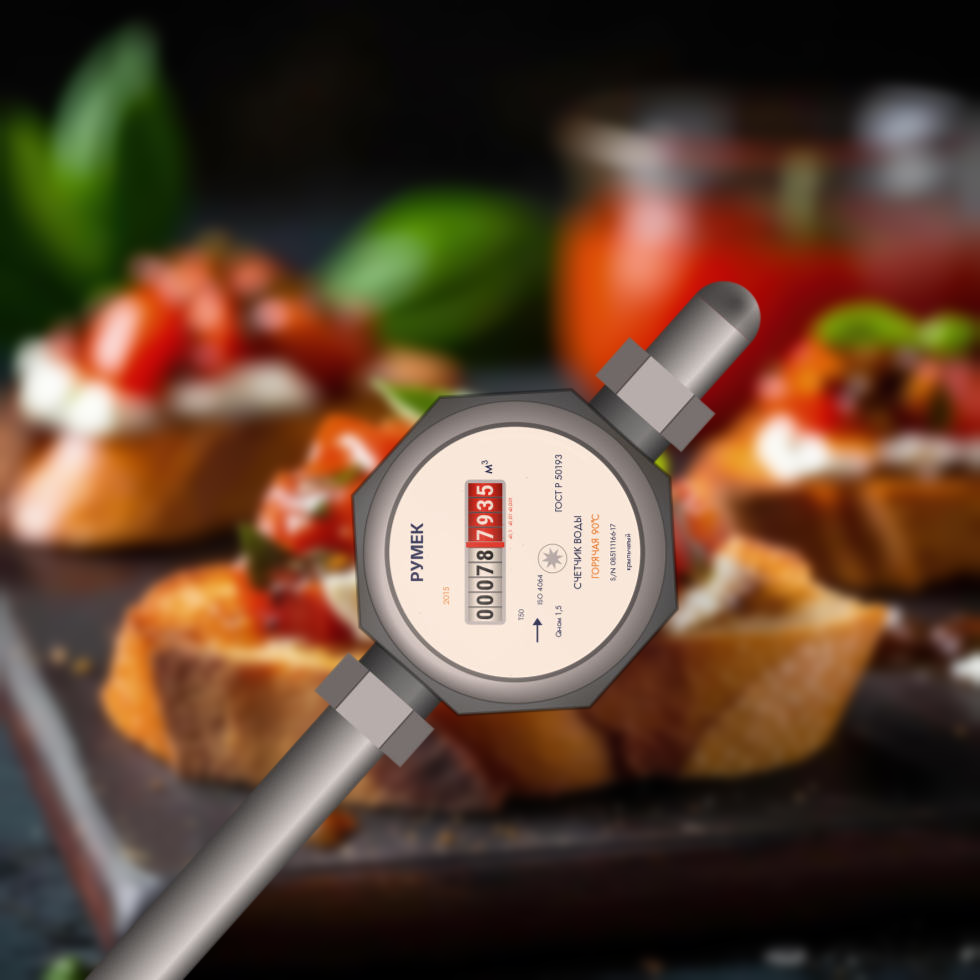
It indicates 78.7935 m³
